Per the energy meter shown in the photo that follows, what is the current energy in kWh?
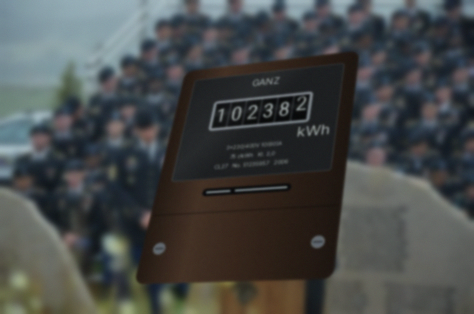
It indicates 102382 kWh
